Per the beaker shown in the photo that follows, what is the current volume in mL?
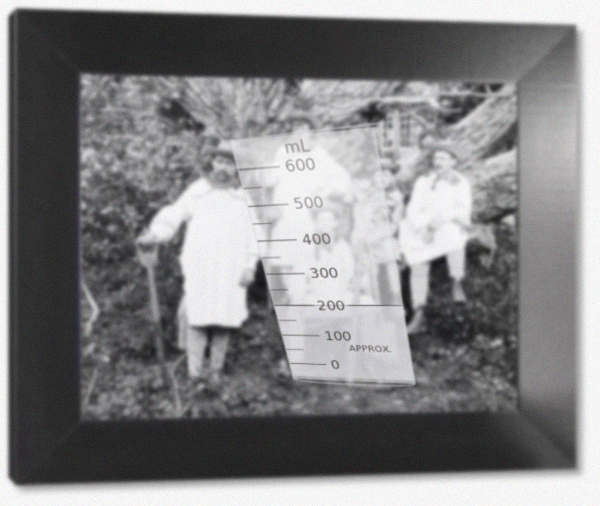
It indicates 200 mL
